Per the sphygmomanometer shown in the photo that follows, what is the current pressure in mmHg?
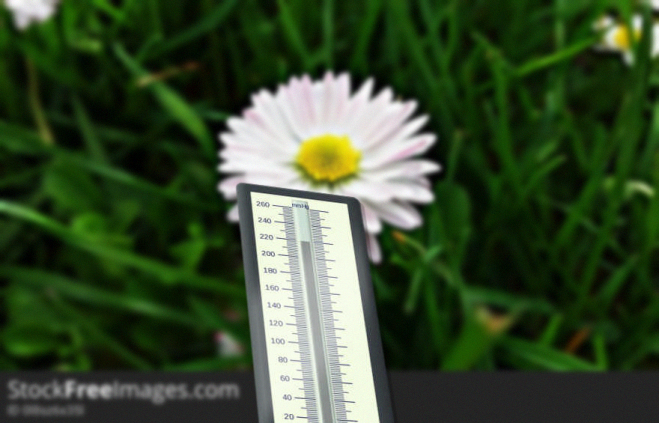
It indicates 220 mmHg
